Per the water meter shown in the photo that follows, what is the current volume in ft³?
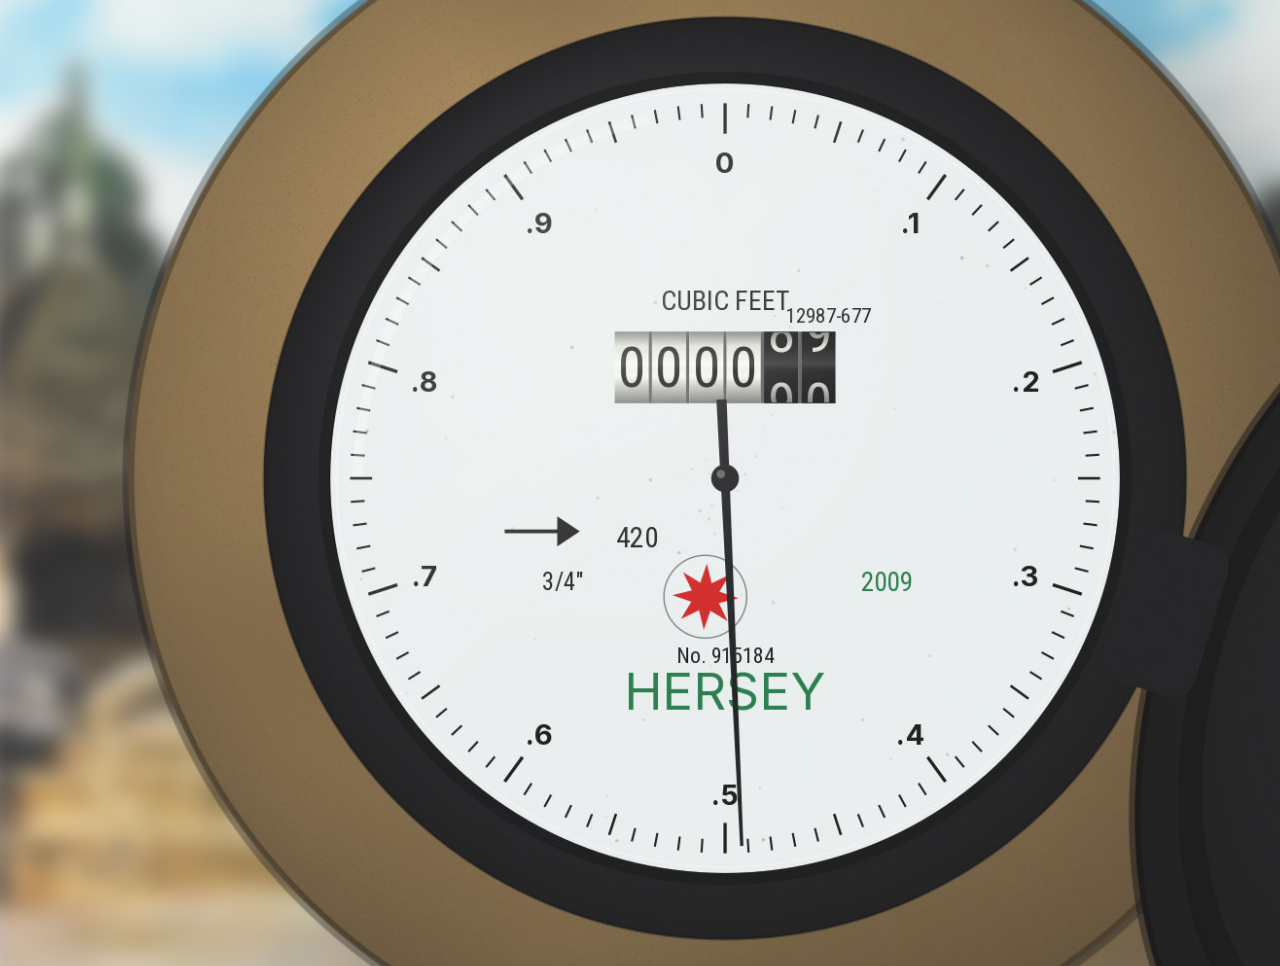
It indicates 89.49 ft³
